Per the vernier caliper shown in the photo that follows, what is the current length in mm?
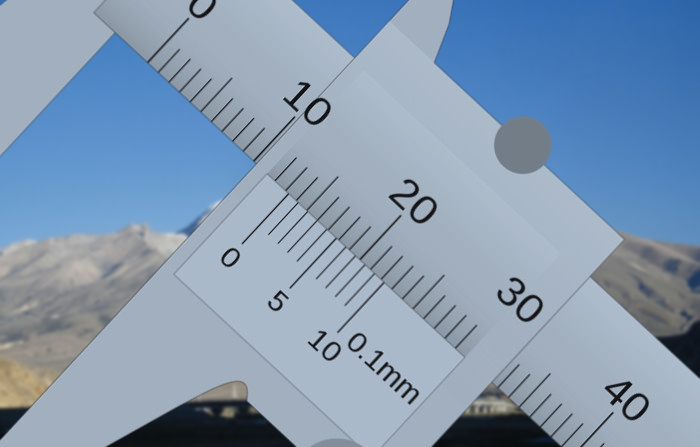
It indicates 13.3 mm
